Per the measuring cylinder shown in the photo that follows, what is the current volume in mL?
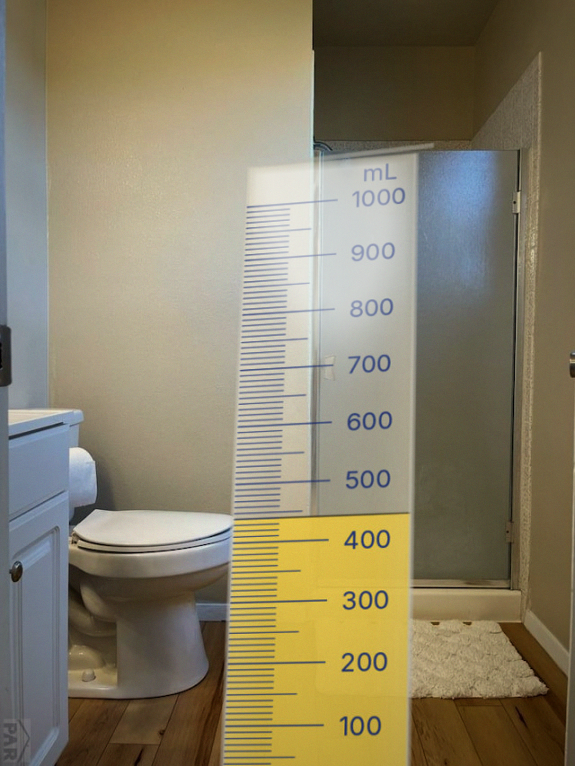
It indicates 440 mL
